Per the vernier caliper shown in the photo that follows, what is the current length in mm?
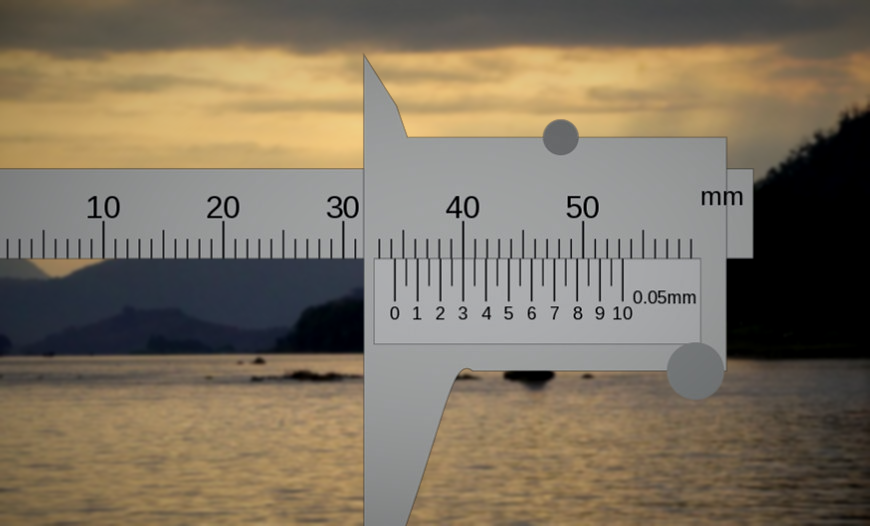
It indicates 34.3 mm
